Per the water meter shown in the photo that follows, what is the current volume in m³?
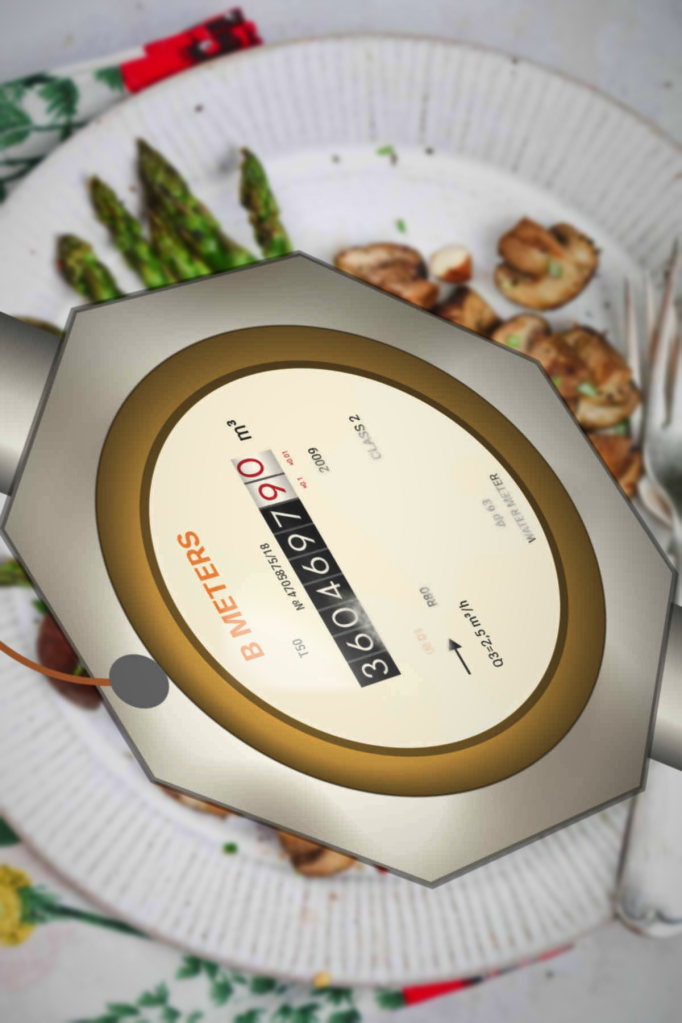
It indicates 3604697.90 m³
